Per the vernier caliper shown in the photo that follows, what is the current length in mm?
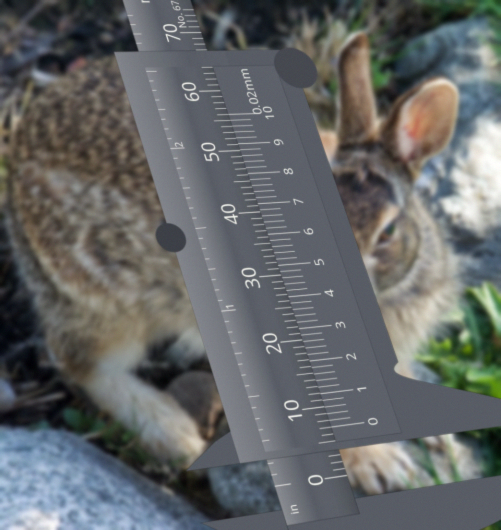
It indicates 7.0 mm
